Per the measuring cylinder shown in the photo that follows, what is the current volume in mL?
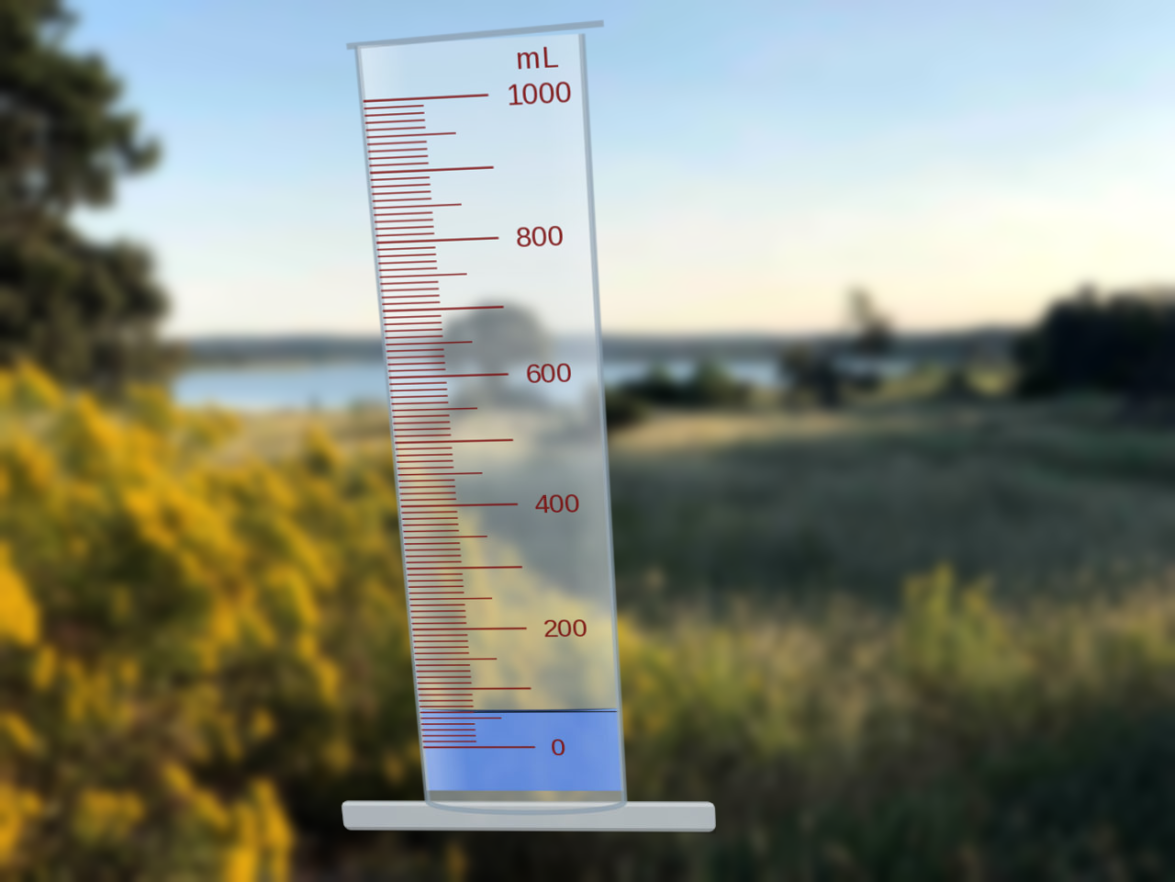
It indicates 60 mL
